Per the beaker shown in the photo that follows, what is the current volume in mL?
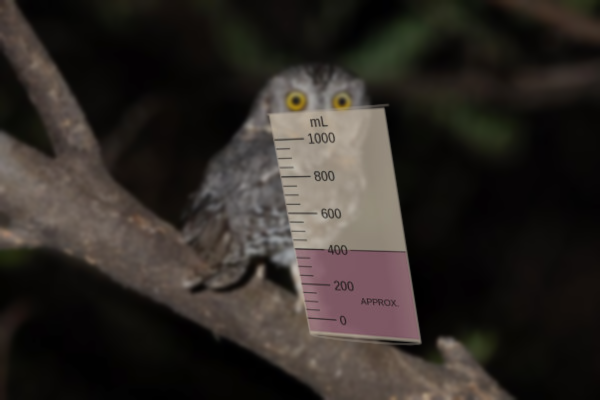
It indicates 400 mL
